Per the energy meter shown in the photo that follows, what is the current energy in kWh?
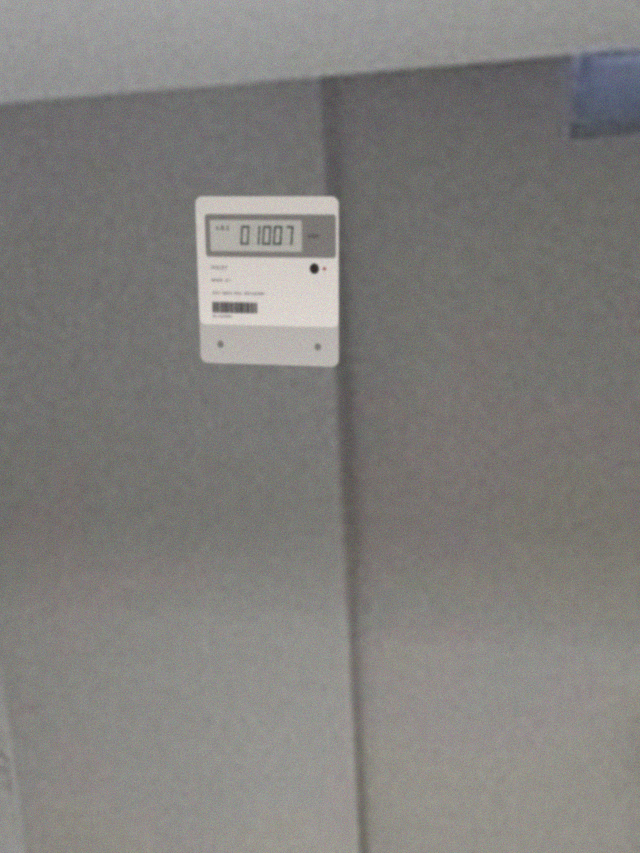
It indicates 1007 kWh
